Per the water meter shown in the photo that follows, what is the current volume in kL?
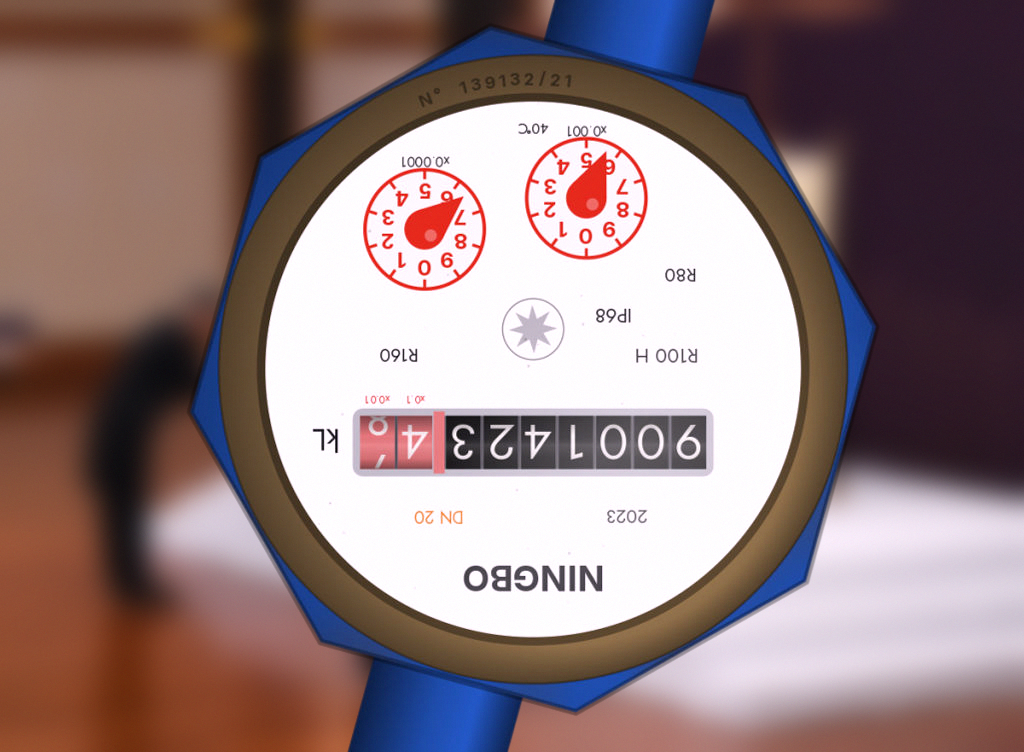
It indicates 9001423.4756 kL
